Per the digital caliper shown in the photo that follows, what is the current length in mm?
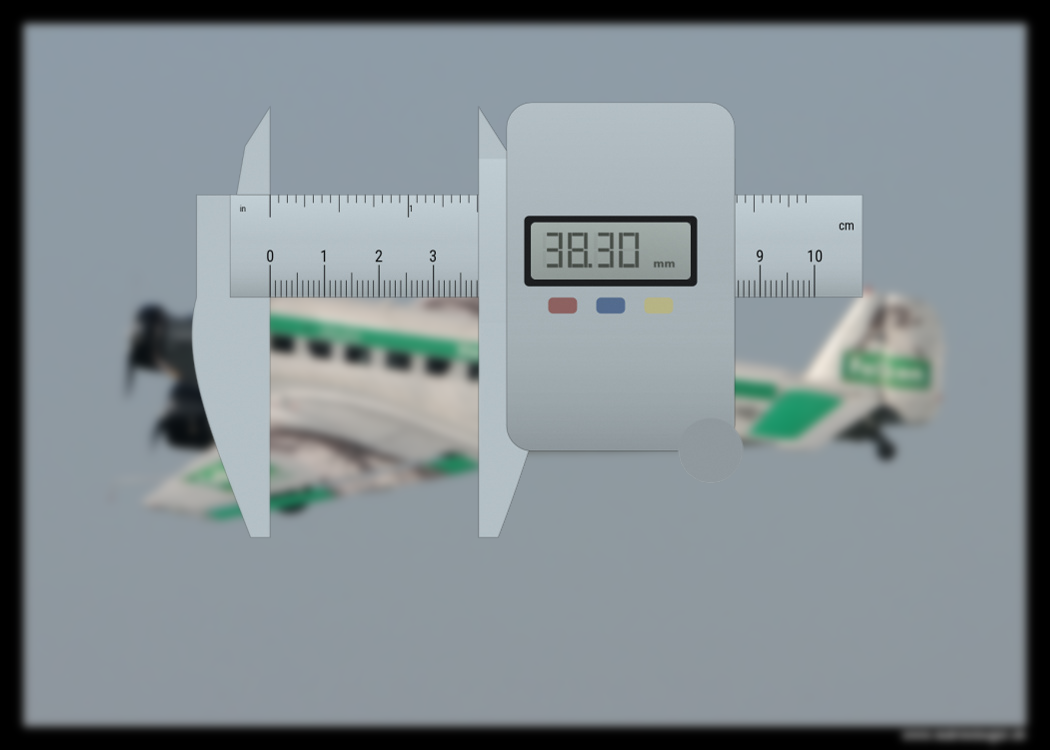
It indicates 38.30 mm
